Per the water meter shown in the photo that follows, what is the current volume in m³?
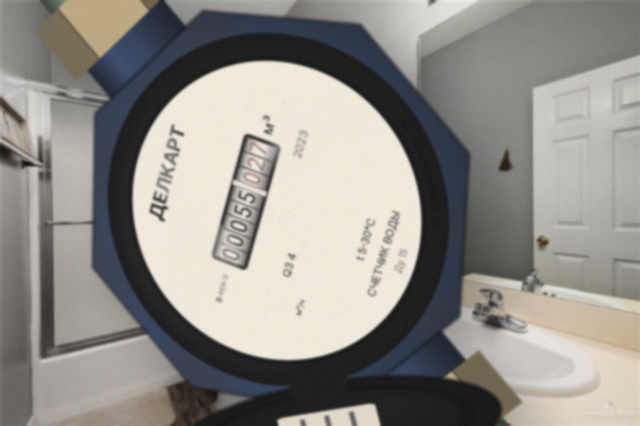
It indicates 55.027 m³
